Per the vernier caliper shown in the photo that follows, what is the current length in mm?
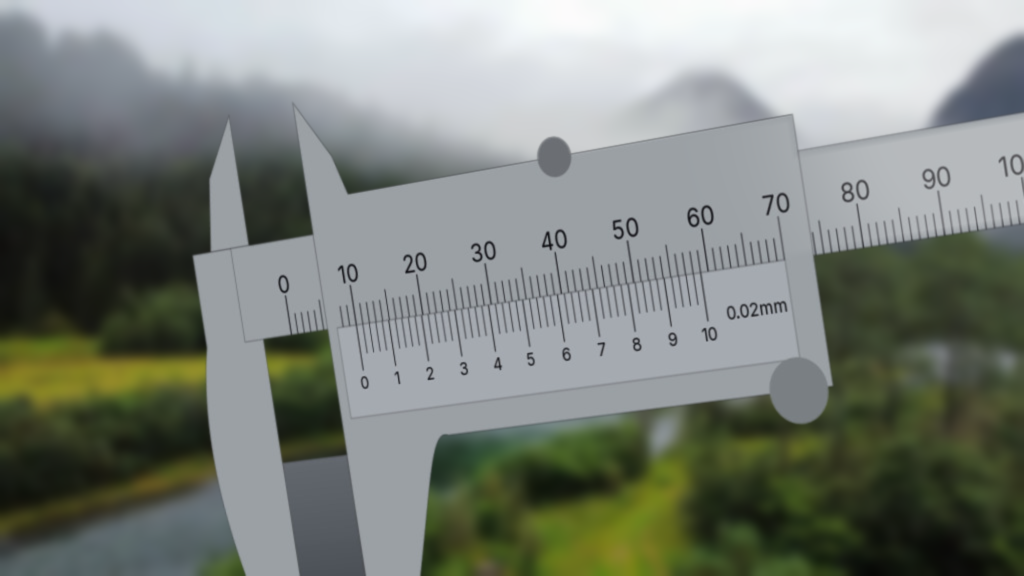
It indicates 10.0 mm
